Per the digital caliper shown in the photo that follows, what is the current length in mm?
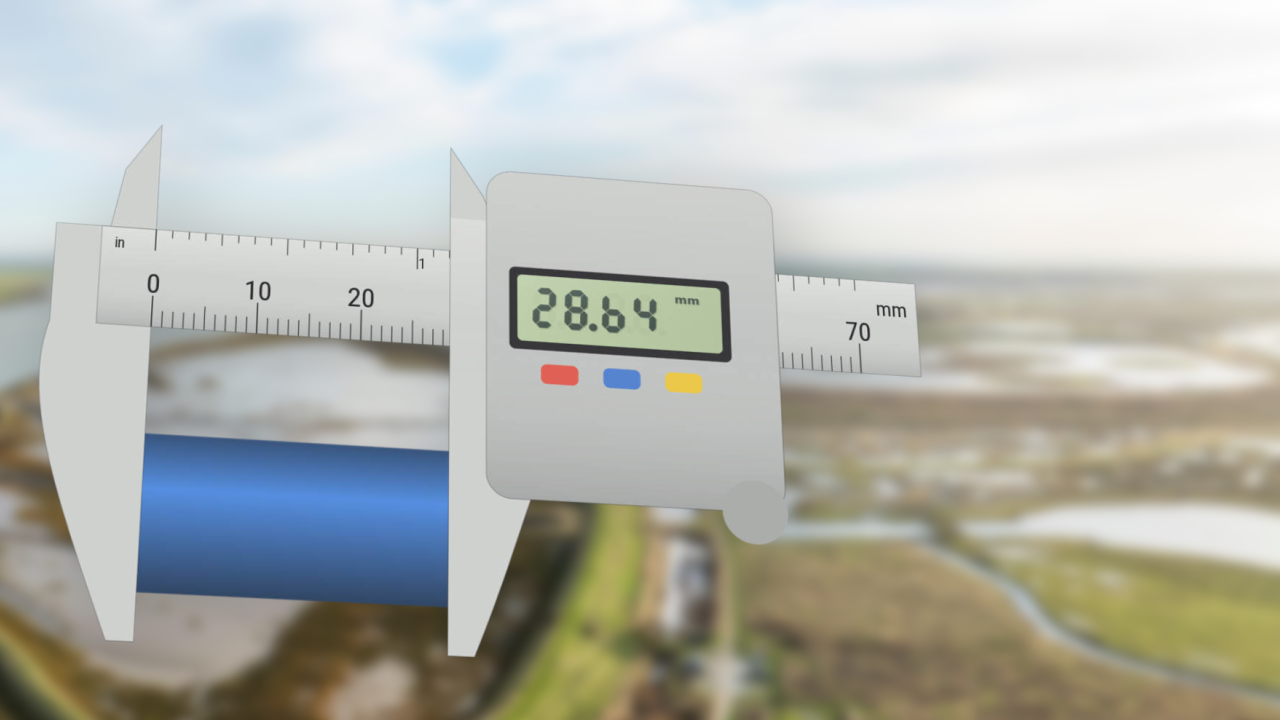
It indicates 28.64 mm
